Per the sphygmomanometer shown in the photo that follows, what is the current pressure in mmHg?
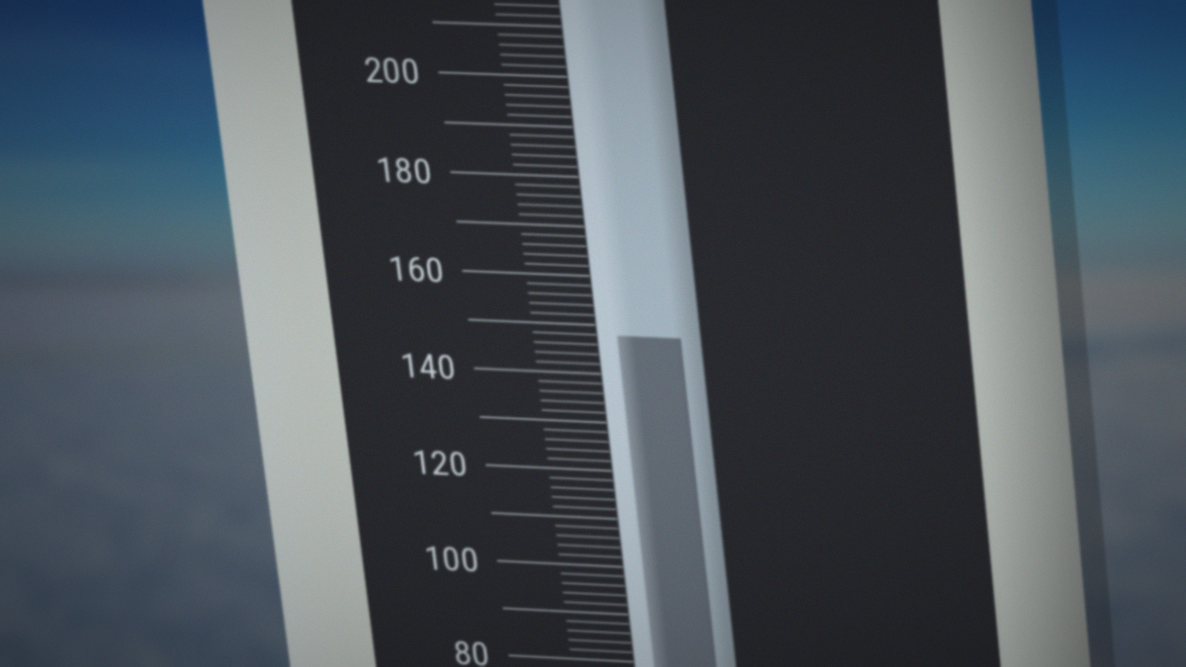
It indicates 148 mmHg
